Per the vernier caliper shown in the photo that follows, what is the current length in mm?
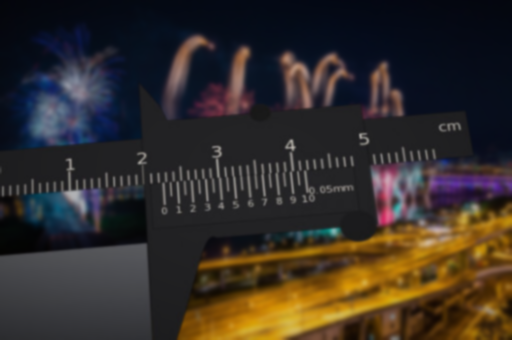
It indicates 22.6 mm
